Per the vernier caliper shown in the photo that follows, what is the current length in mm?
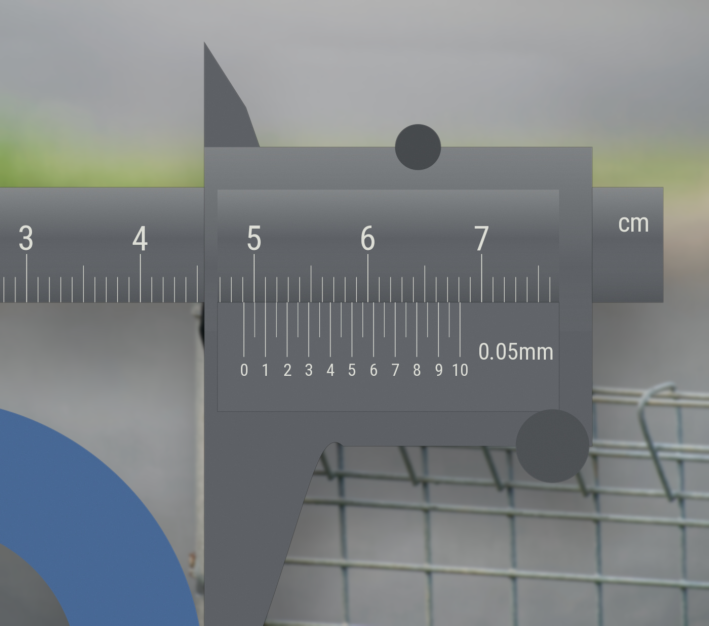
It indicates 49.1 mm
